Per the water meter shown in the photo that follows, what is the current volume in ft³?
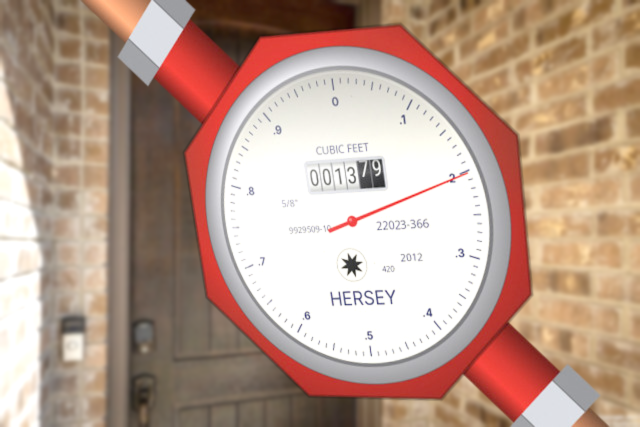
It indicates 1379.20 ft³
